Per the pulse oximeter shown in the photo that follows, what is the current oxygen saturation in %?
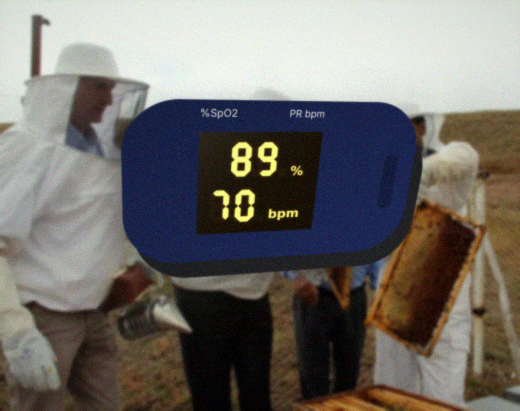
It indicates 89 %
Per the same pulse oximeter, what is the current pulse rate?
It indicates 70 bpm
